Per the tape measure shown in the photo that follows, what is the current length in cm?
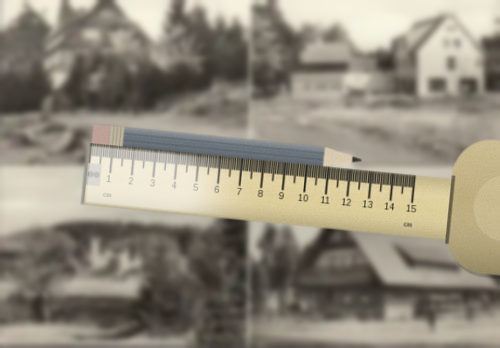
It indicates 12.5 cm
